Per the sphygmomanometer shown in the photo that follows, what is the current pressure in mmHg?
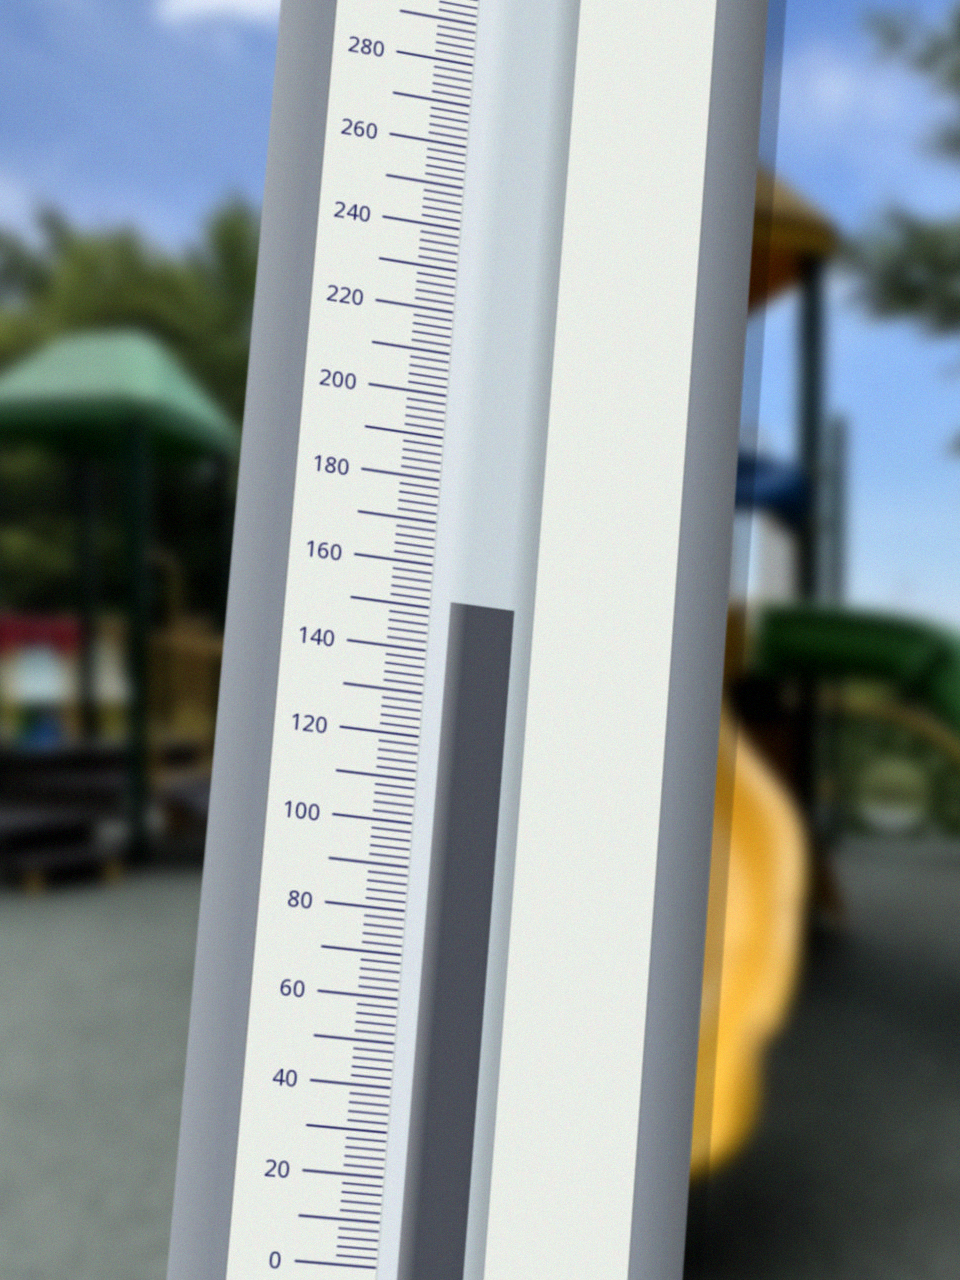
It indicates 152 mmHg
